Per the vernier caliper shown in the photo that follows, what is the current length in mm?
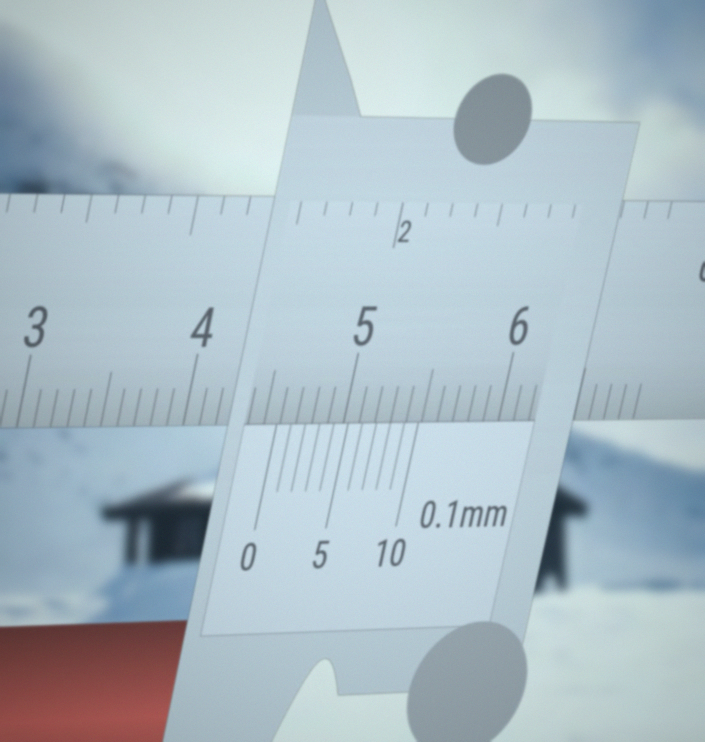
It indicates 45.8 mm
